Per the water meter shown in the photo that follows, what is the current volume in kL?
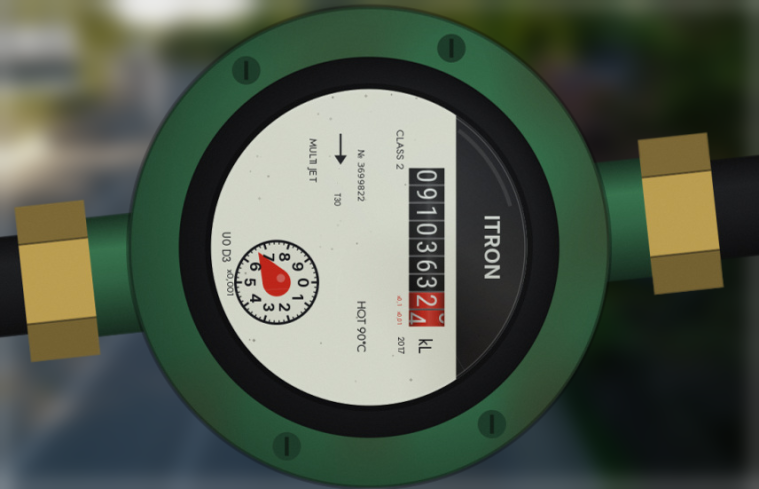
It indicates 910363.236 kL
